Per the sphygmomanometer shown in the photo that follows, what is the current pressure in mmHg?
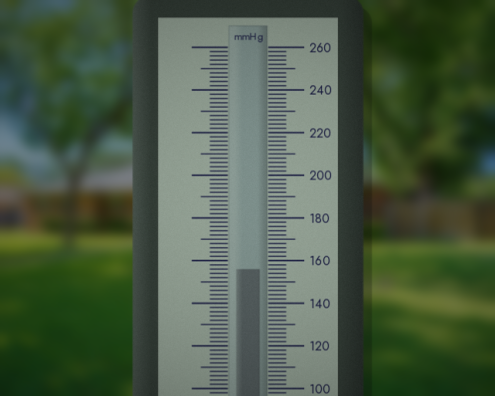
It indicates 156 mmHg
